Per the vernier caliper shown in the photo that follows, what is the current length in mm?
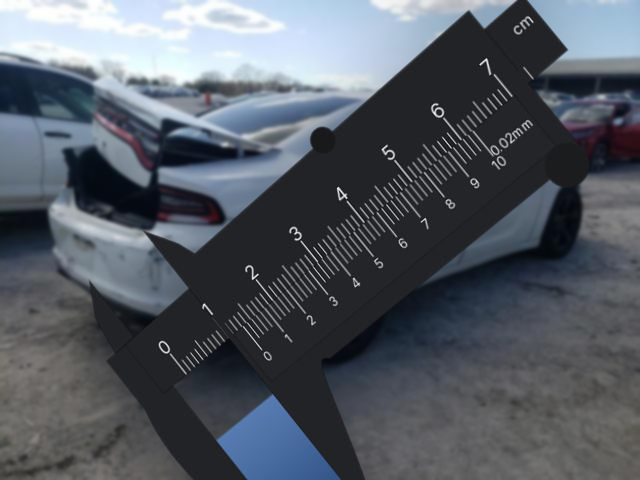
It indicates 13.2 mm
